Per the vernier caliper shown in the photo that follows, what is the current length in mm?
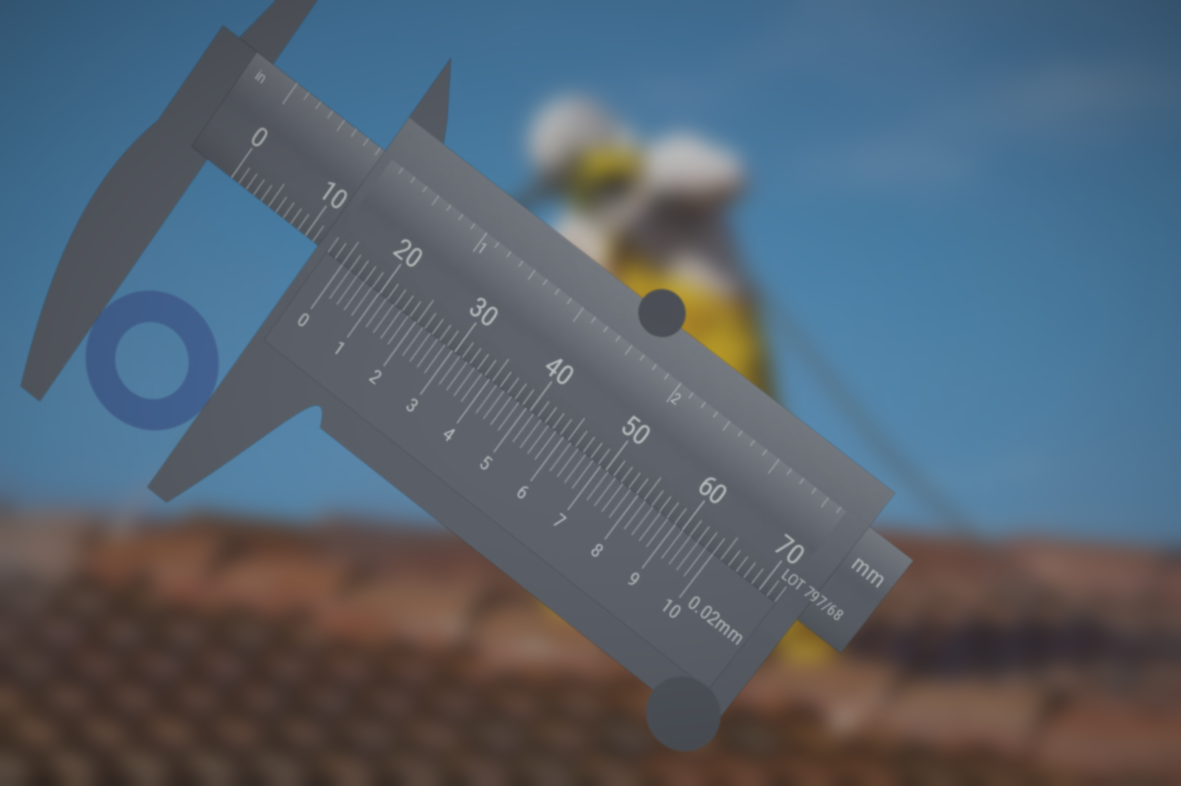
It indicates 15.0 mm
